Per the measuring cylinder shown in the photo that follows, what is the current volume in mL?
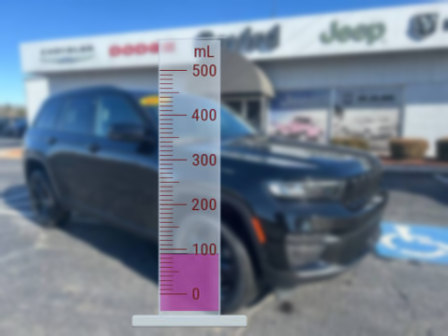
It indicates 90 mL
